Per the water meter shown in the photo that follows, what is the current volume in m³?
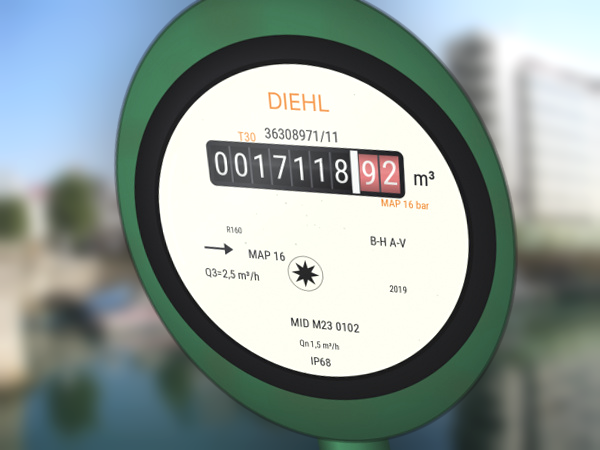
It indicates 17118.92 m³
